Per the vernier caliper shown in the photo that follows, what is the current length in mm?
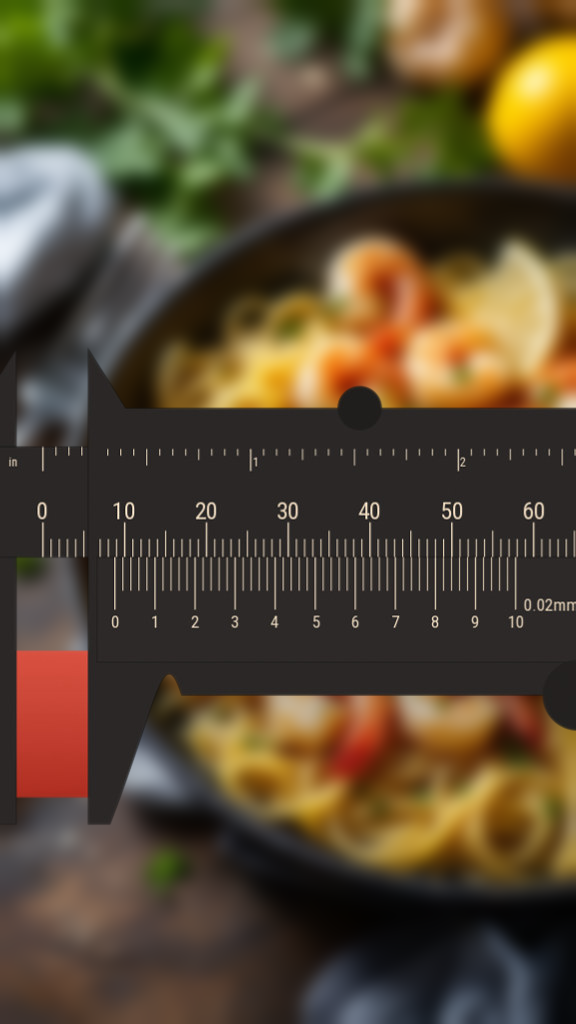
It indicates 8.8 mm
